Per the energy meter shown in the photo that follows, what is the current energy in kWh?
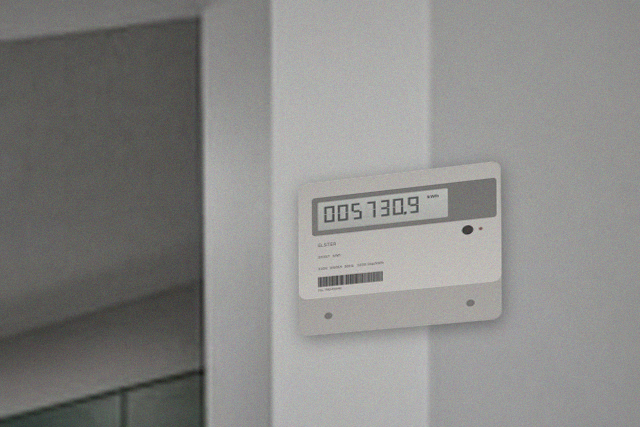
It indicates 5730.9 kWh
